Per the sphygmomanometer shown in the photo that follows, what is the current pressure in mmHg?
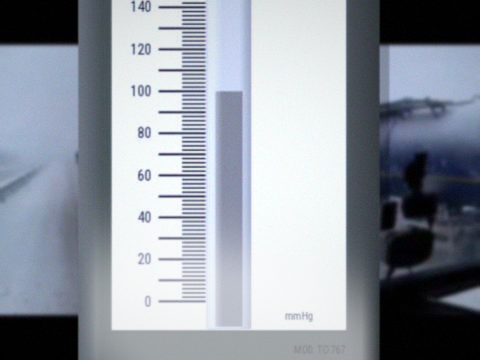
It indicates 100 mmHg
